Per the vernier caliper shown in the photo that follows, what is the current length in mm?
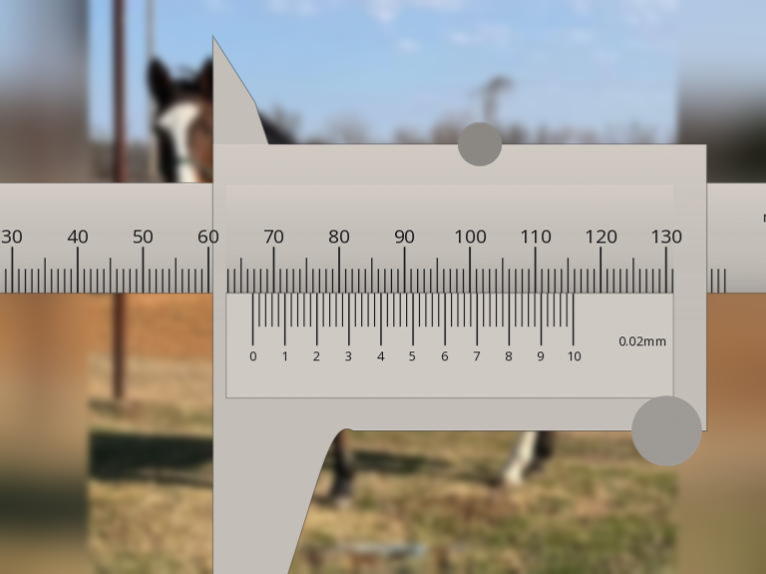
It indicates 66.8 mm
